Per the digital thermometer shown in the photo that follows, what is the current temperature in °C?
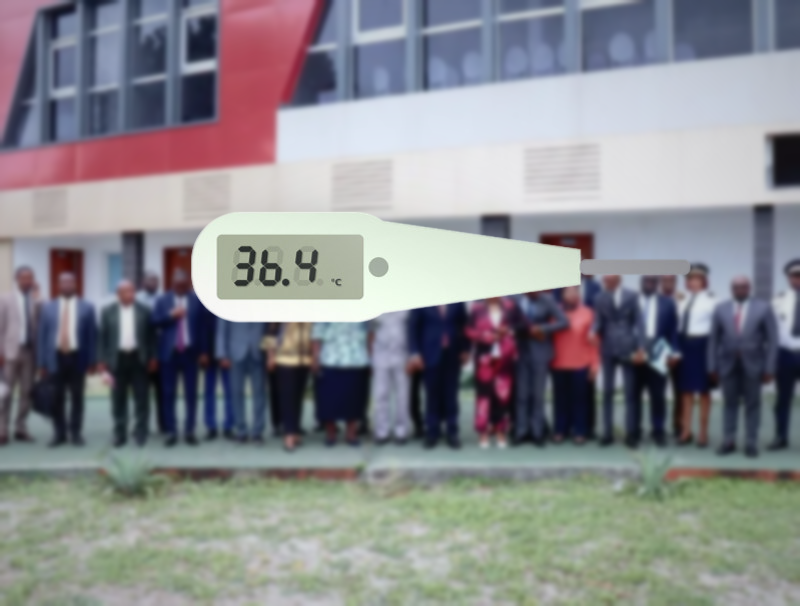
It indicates 36.4 °C
